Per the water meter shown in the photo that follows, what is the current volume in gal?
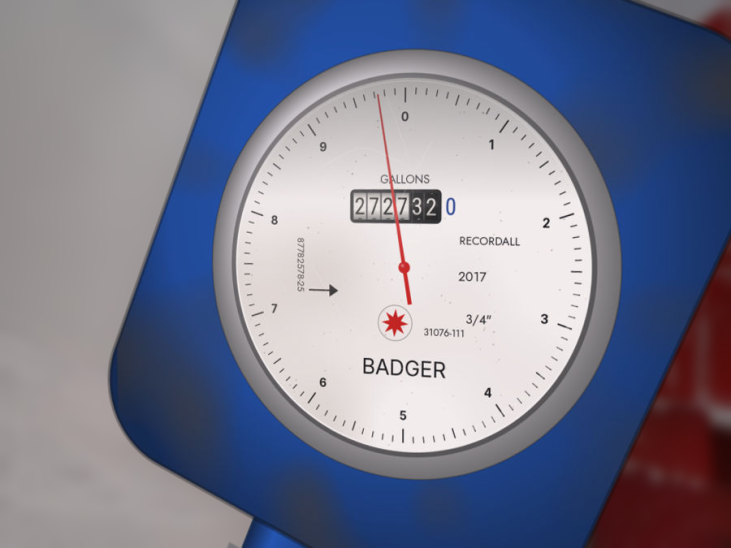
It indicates 2727319.7 gal
